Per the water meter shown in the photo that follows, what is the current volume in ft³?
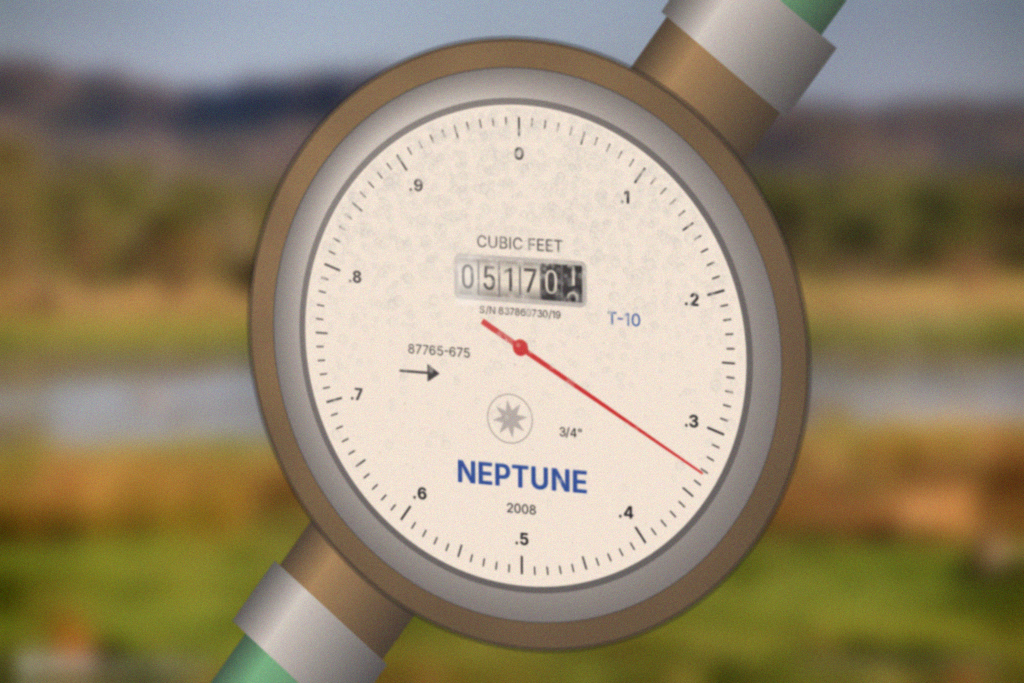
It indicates 51701.33 ft³
